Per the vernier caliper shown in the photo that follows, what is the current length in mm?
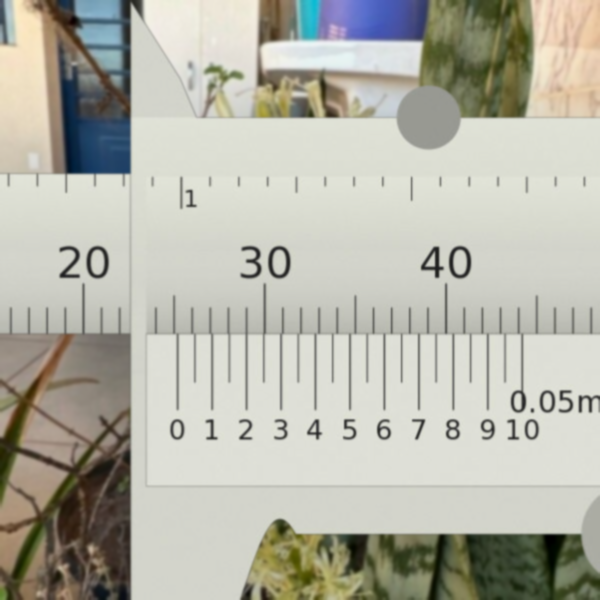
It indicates 25.2 mm
